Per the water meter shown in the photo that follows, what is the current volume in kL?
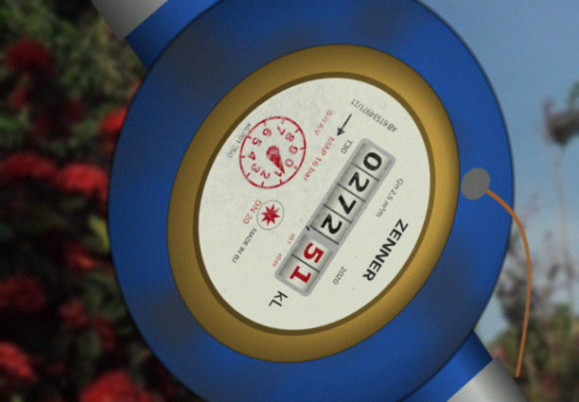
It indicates 272.510 kL
